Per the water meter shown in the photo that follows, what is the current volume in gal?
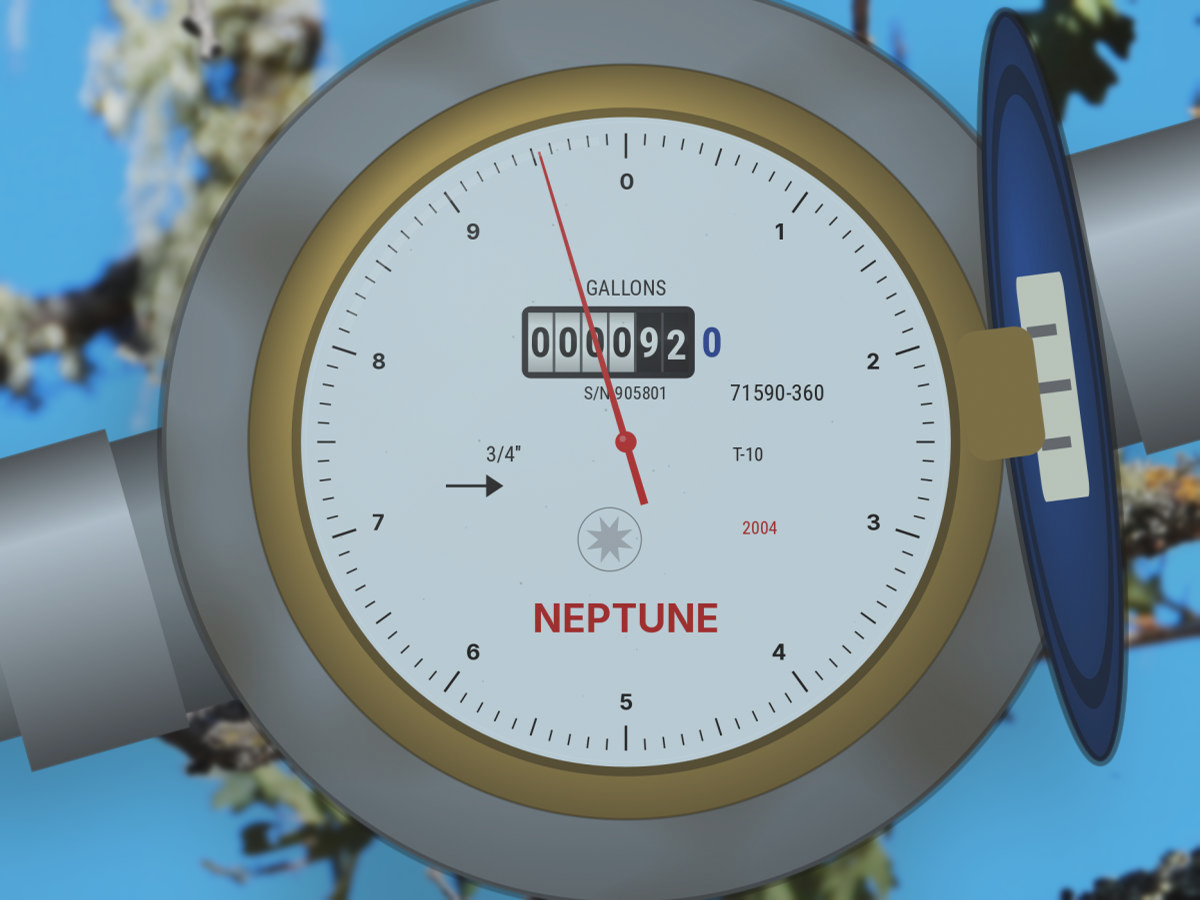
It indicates 919.5 gal
